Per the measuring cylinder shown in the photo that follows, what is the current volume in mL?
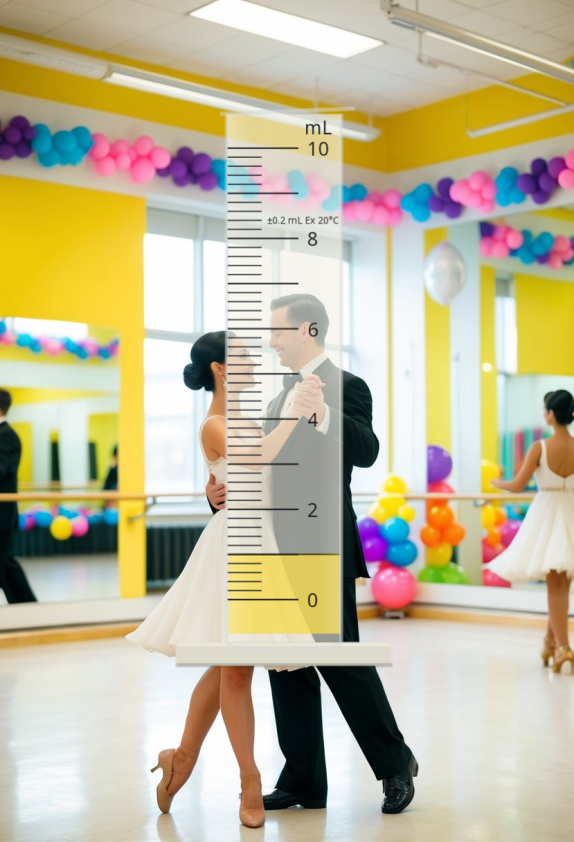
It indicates 1 mL
